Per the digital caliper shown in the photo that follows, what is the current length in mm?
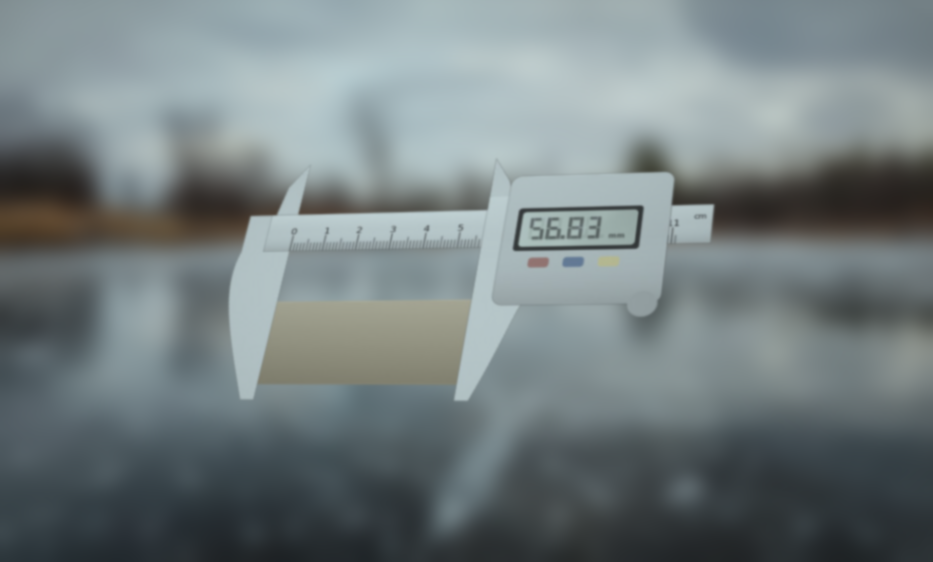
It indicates 56.83 mm
